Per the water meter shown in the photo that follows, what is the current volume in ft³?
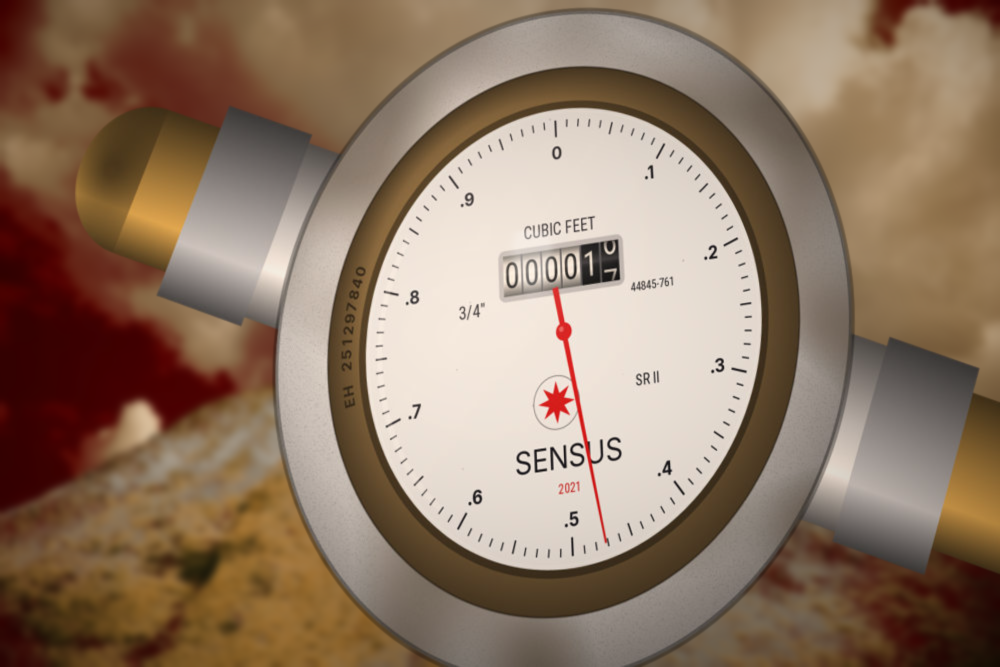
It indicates 16.47 ft³
